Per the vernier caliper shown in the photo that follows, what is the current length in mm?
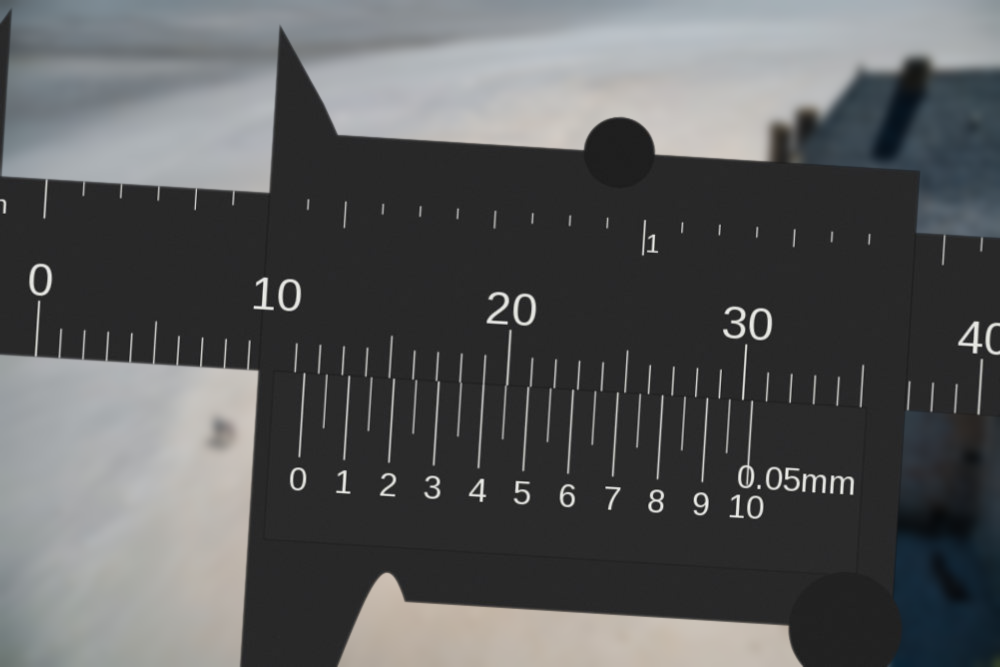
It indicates 11.4 mm
